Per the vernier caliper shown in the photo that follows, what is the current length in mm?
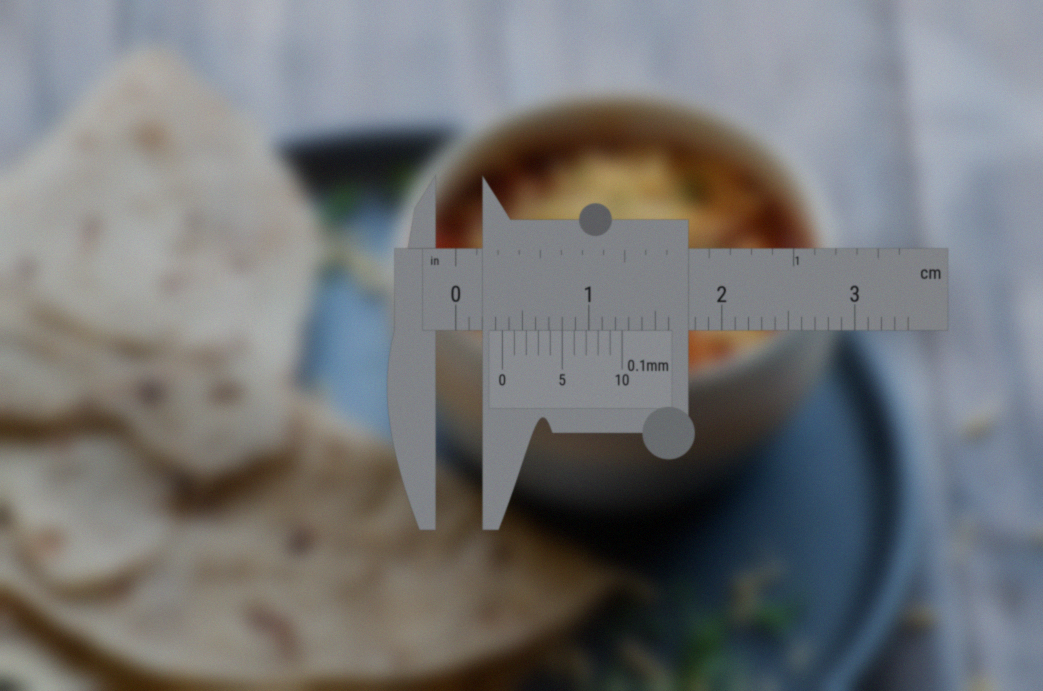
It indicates 3.5 mm
